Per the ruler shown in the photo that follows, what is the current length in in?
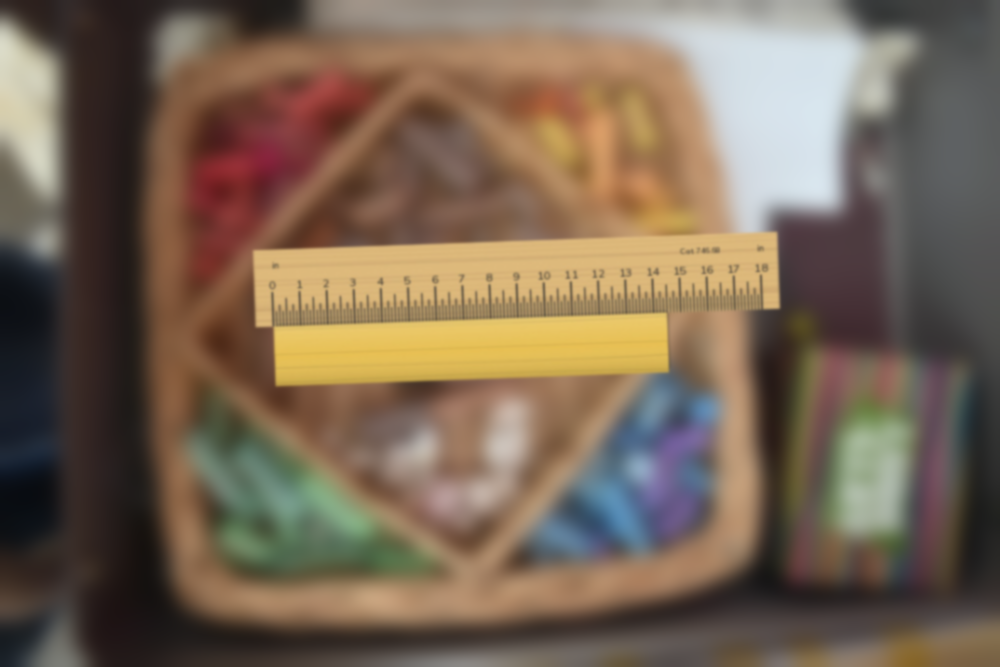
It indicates 14.5 in
